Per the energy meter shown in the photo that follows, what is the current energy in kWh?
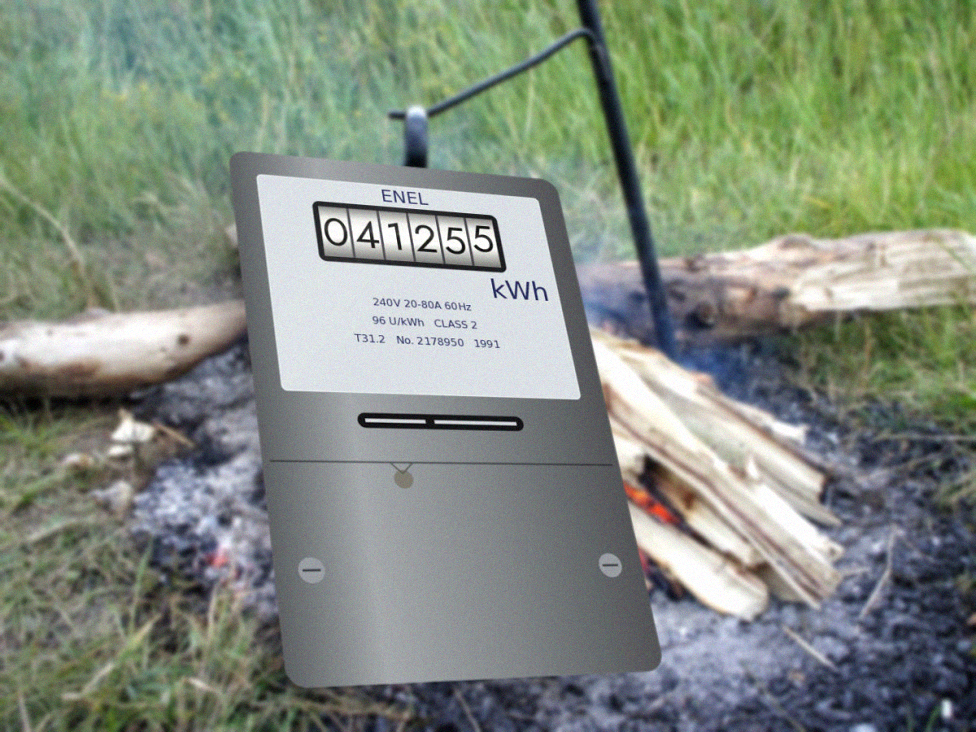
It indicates 41255 kWh
